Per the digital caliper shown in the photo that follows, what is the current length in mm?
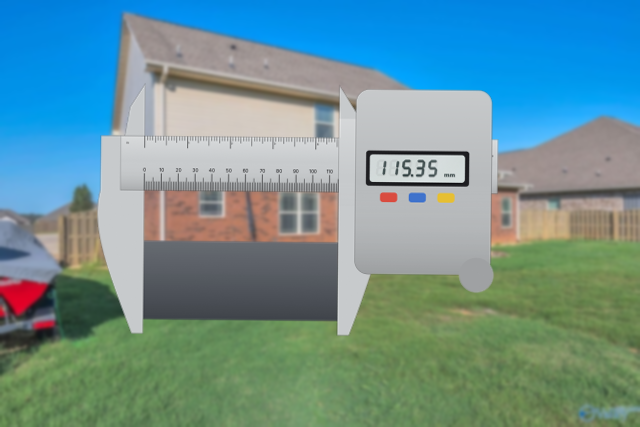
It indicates 115.35 mm
